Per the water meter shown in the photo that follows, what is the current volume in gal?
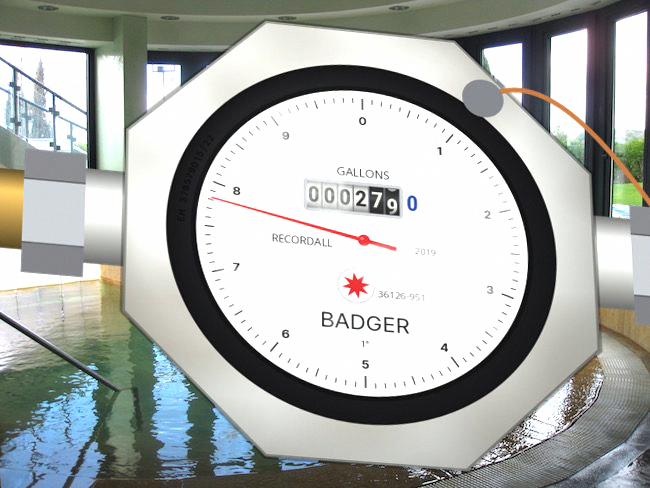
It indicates 2787.8 gal
